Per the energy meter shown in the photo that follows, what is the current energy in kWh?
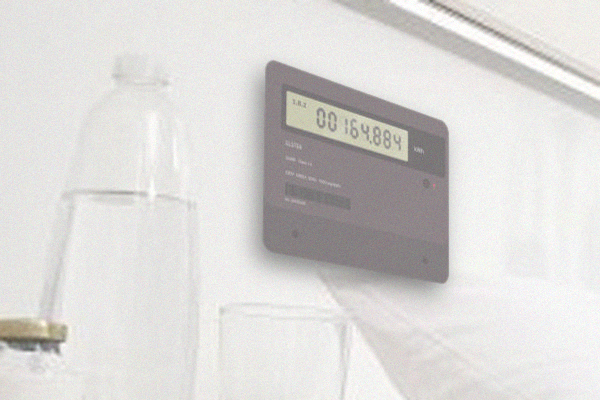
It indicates 164.884 kWh
